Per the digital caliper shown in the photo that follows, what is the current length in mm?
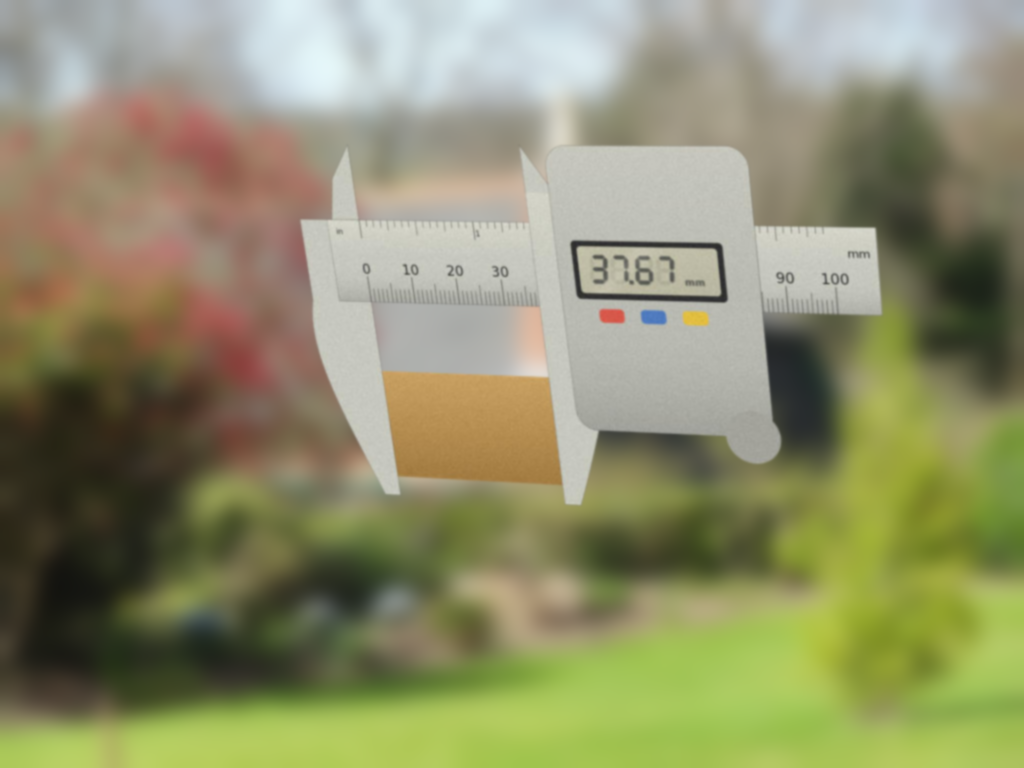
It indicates 37.67 mm
